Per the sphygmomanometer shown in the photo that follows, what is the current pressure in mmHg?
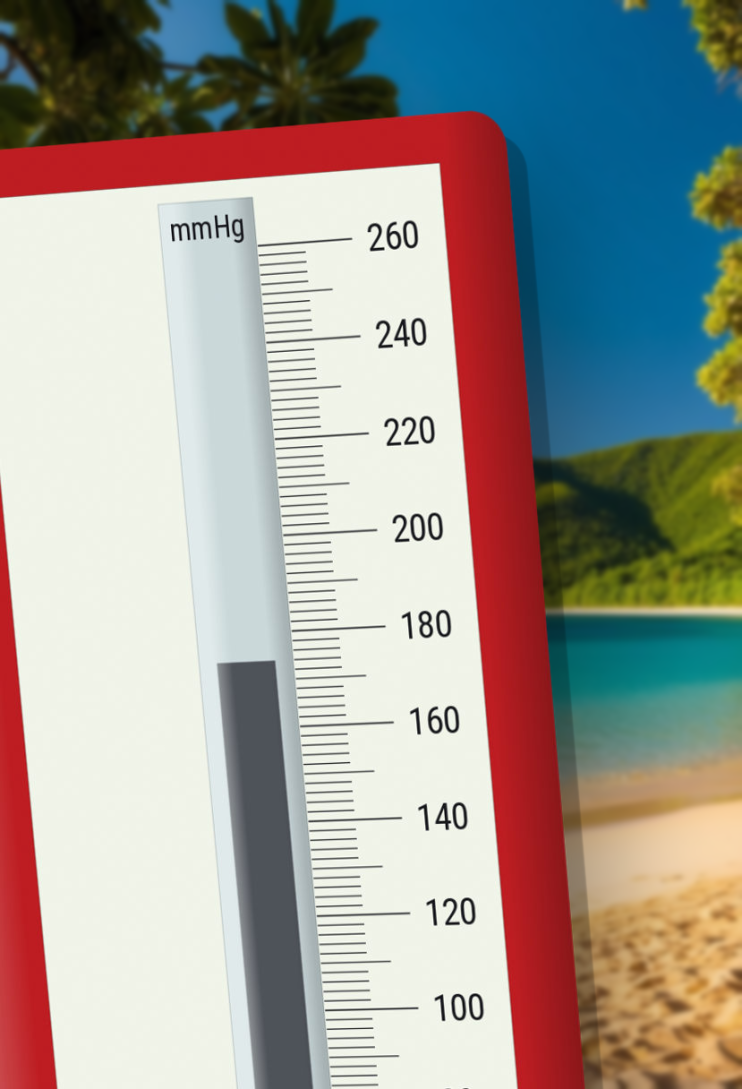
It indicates 174 mmHg
